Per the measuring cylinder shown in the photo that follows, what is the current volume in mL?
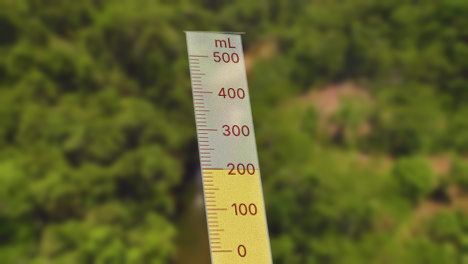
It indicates 200 mL
